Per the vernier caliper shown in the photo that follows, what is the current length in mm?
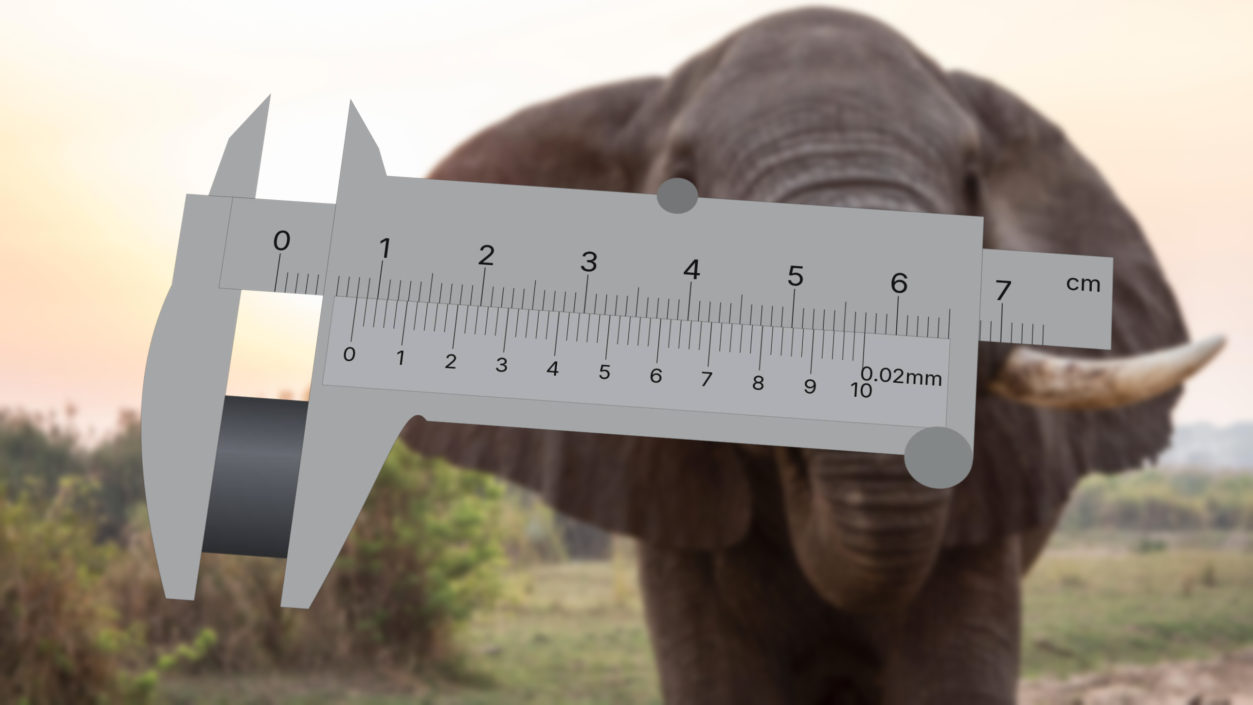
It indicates 8.0 mm
